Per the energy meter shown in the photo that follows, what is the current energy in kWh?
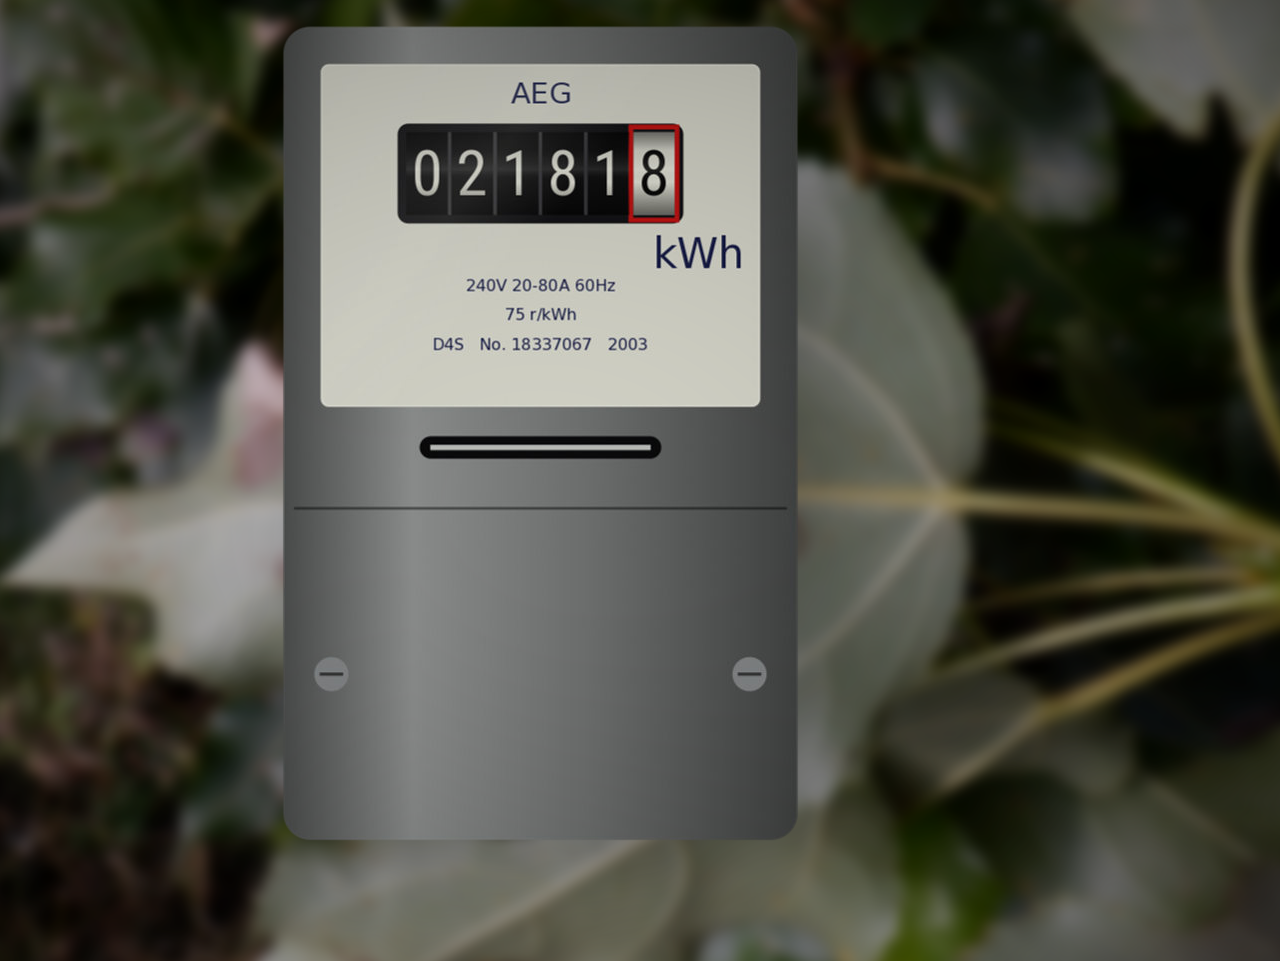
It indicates 2181.8 kWh
